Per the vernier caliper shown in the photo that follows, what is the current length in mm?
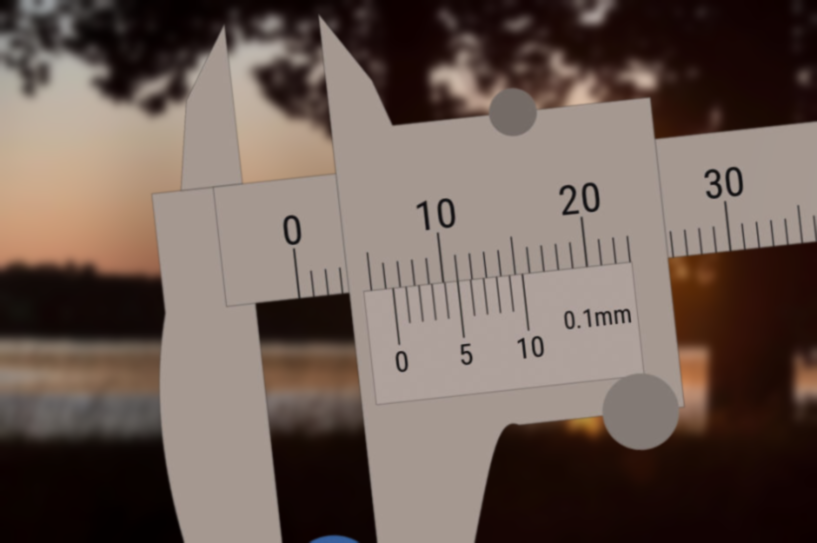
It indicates 6.5 mm
